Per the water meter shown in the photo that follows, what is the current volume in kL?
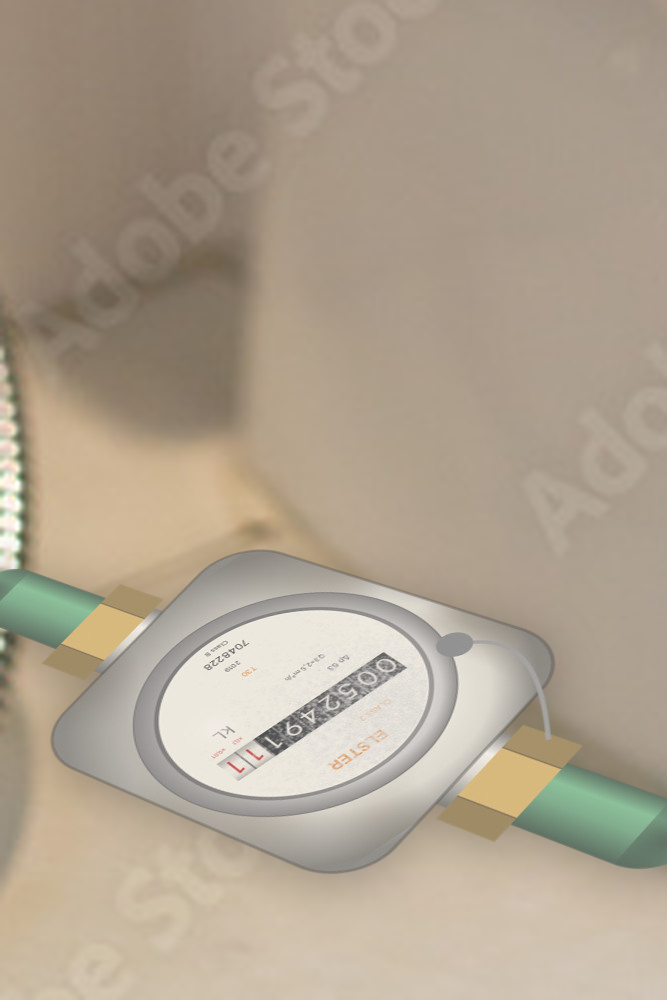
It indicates 52491.11 kL
